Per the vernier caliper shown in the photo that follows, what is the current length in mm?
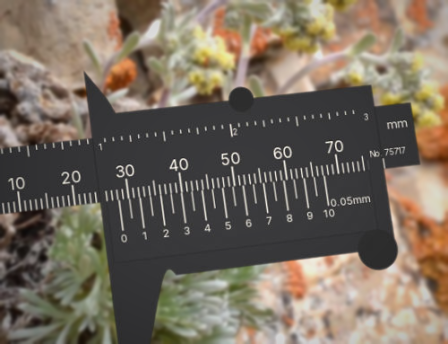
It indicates 28.2 mm
